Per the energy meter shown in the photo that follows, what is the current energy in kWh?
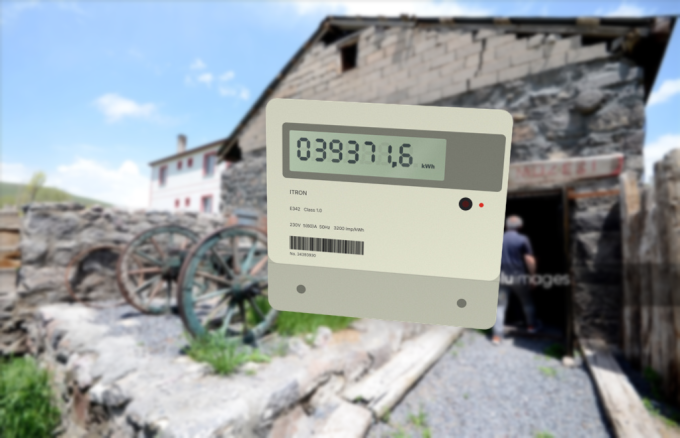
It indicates 39371.6 kWh
